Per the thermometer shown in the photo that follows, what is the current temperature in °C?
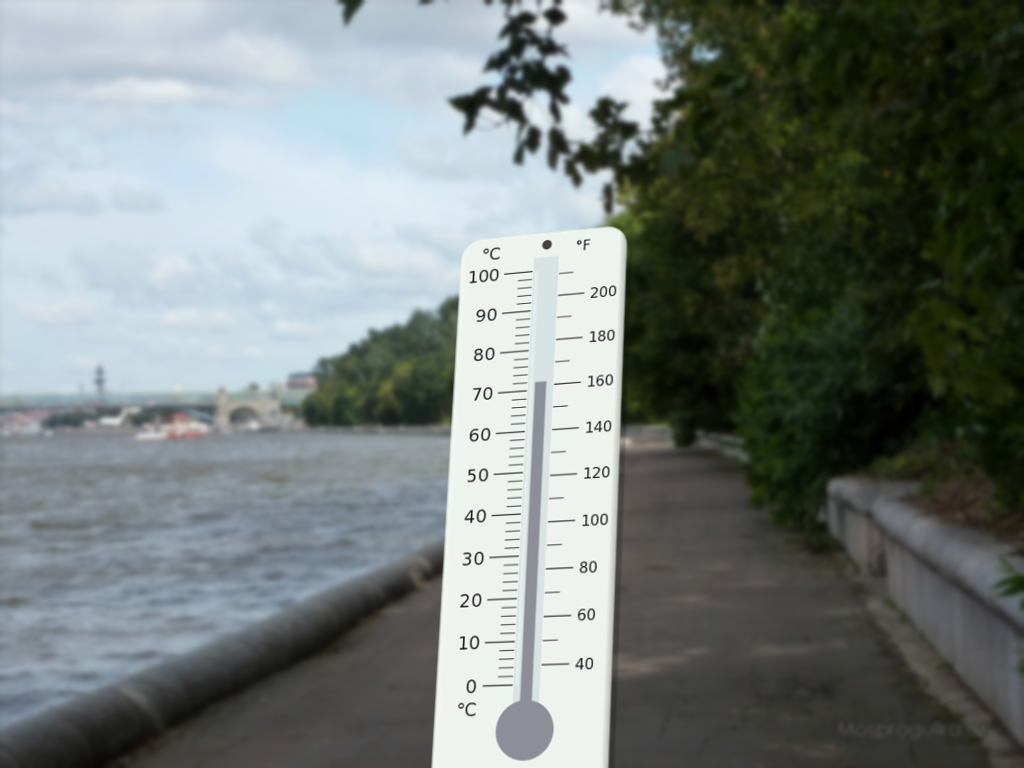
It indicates 72 °C
